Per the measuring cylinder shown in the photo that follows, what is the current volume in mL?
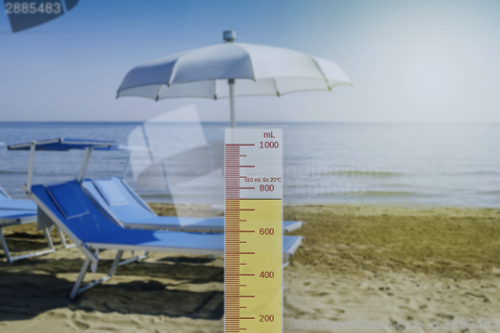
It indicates 750 mL
